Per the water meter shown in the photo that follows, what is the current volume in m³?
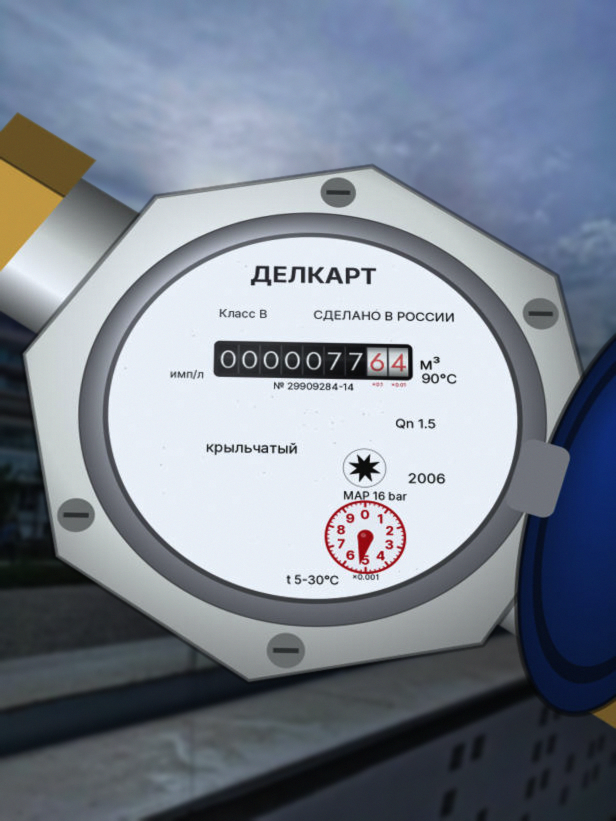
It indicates 77.645 m³
